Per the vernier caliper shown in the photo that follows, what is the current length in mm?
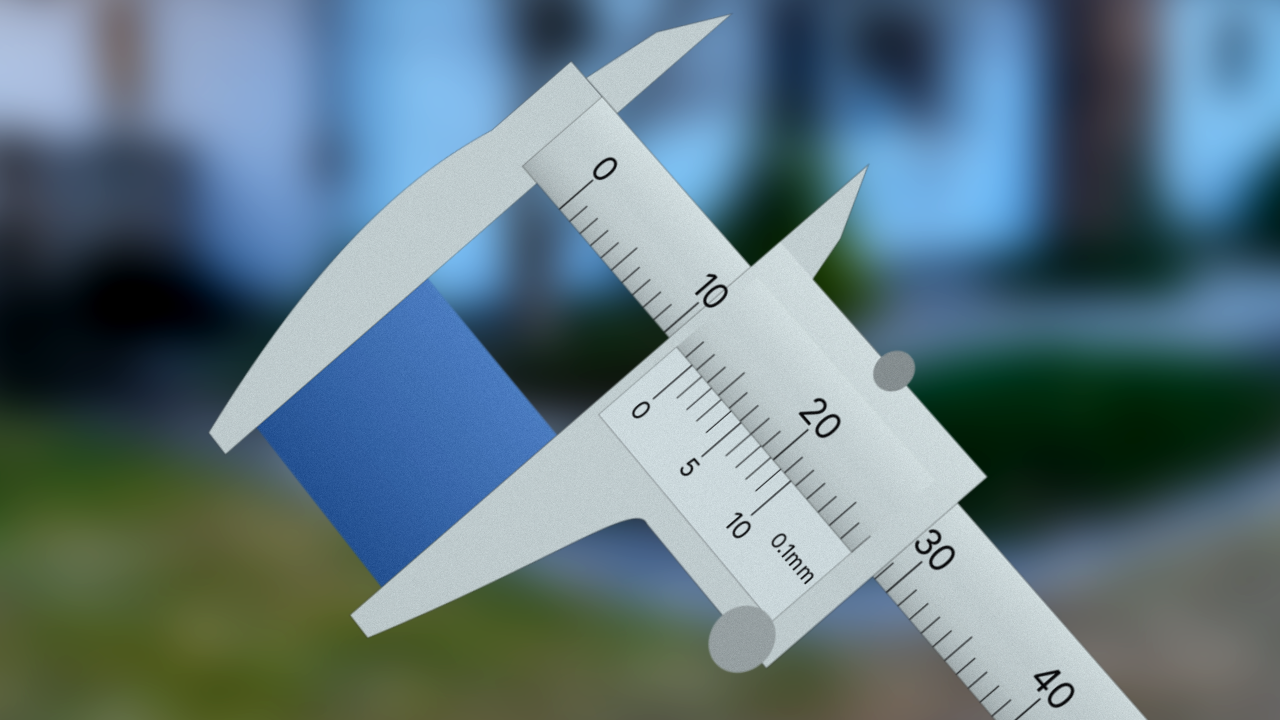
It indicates 12.6 mm
